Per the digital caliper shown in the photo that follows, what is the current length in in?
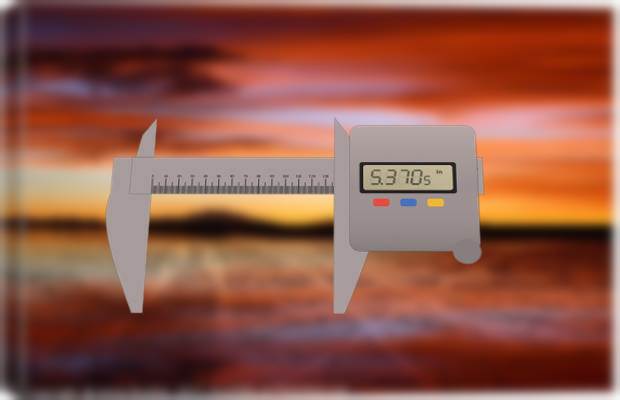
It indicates 5.3705 in
